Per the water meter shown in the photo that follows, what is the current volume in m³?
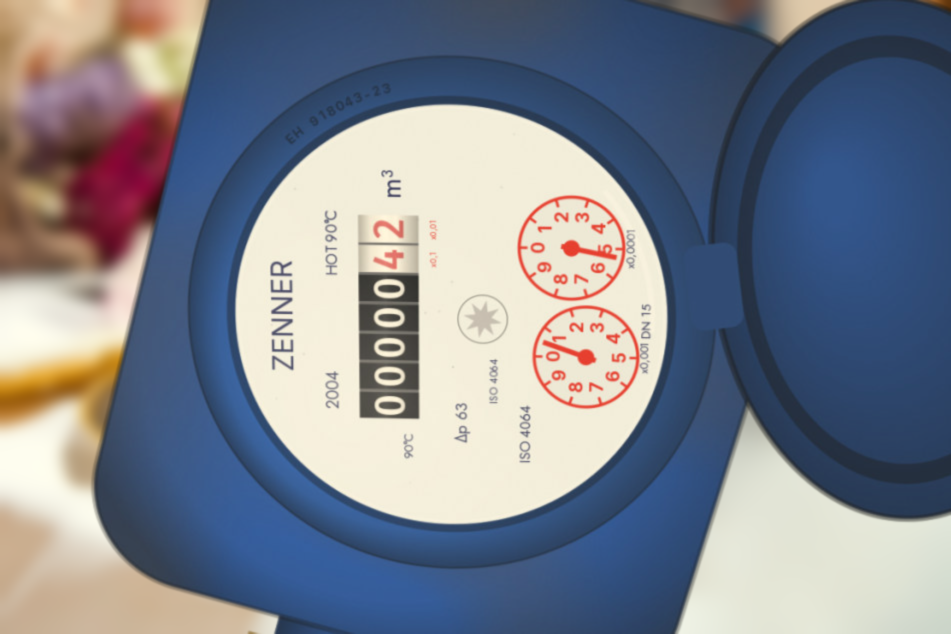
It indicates 0.4205 m³
